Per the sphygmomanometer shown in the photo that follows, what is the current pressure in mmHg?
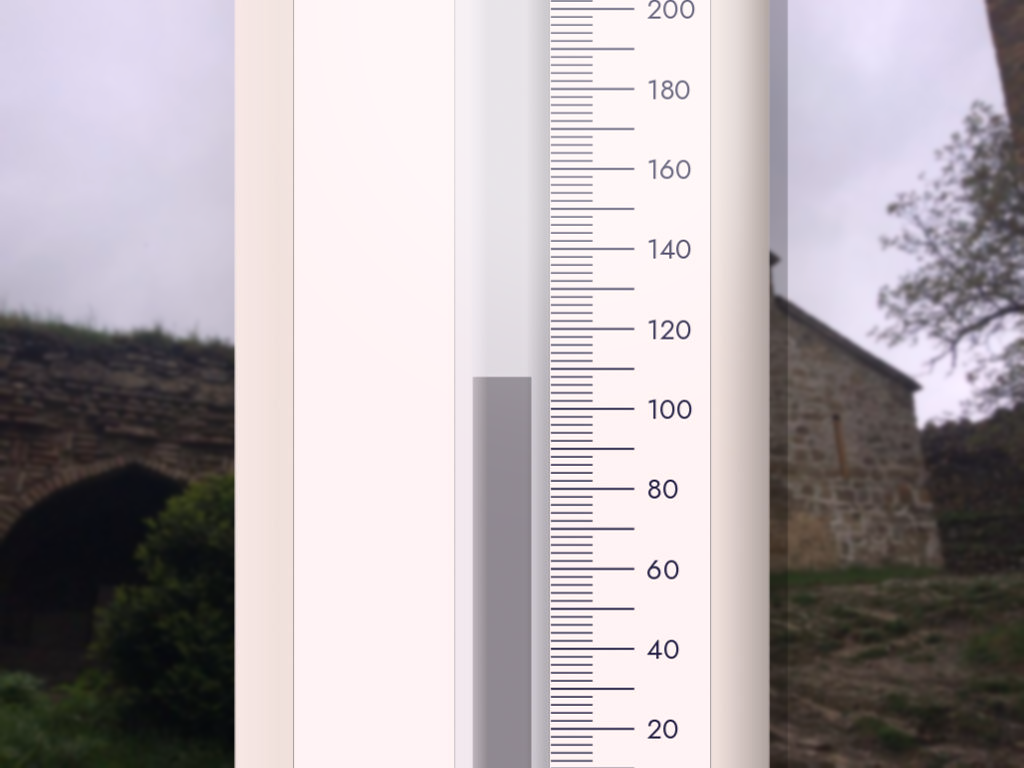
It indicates 108 mmHg
